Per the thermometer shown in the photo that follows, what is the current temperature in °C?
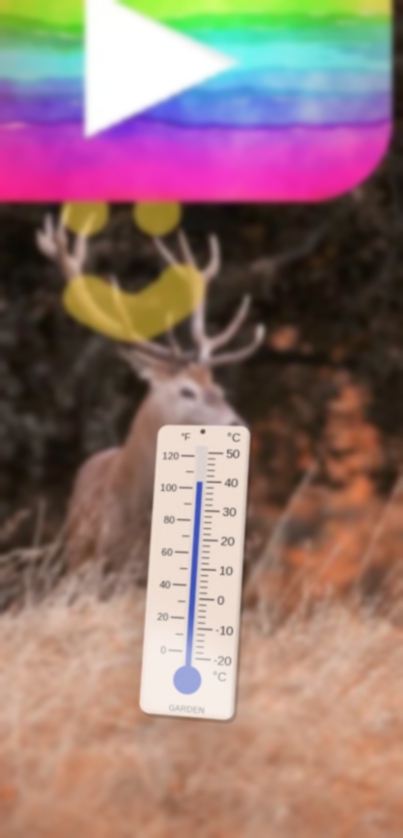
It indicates 40 °C
